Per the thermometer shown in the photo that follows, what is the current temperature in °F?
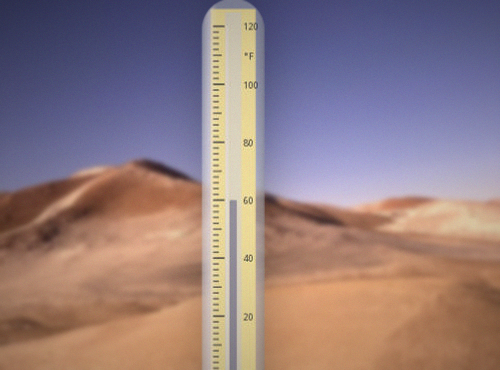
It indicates 60 °F
